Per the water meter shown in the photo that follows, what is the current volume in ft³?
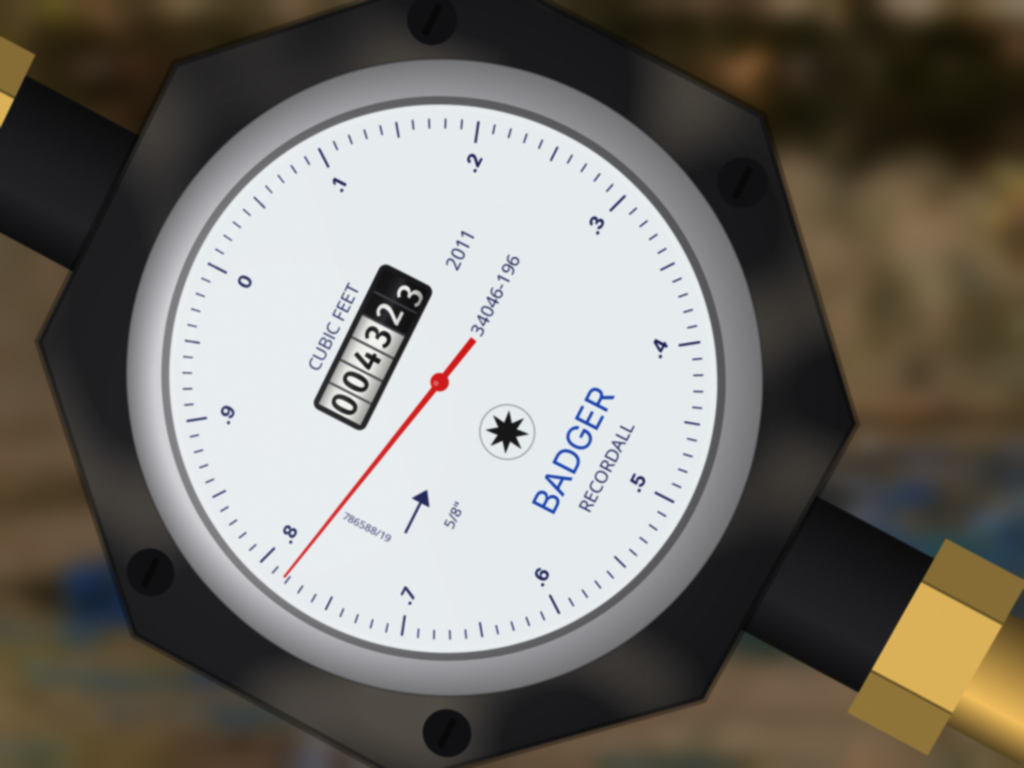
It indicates 4322.78 ft³
